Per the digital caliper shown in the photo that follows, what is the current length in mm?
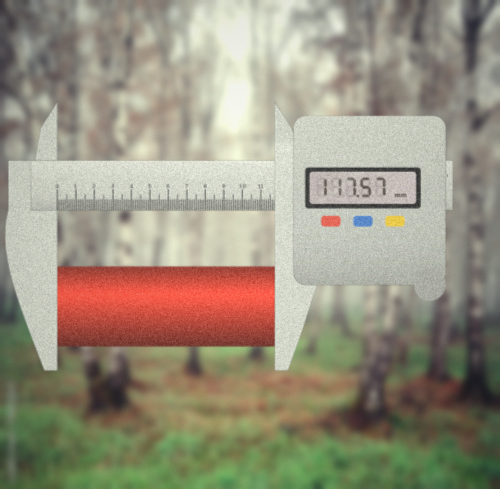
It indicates 117.57 mm
